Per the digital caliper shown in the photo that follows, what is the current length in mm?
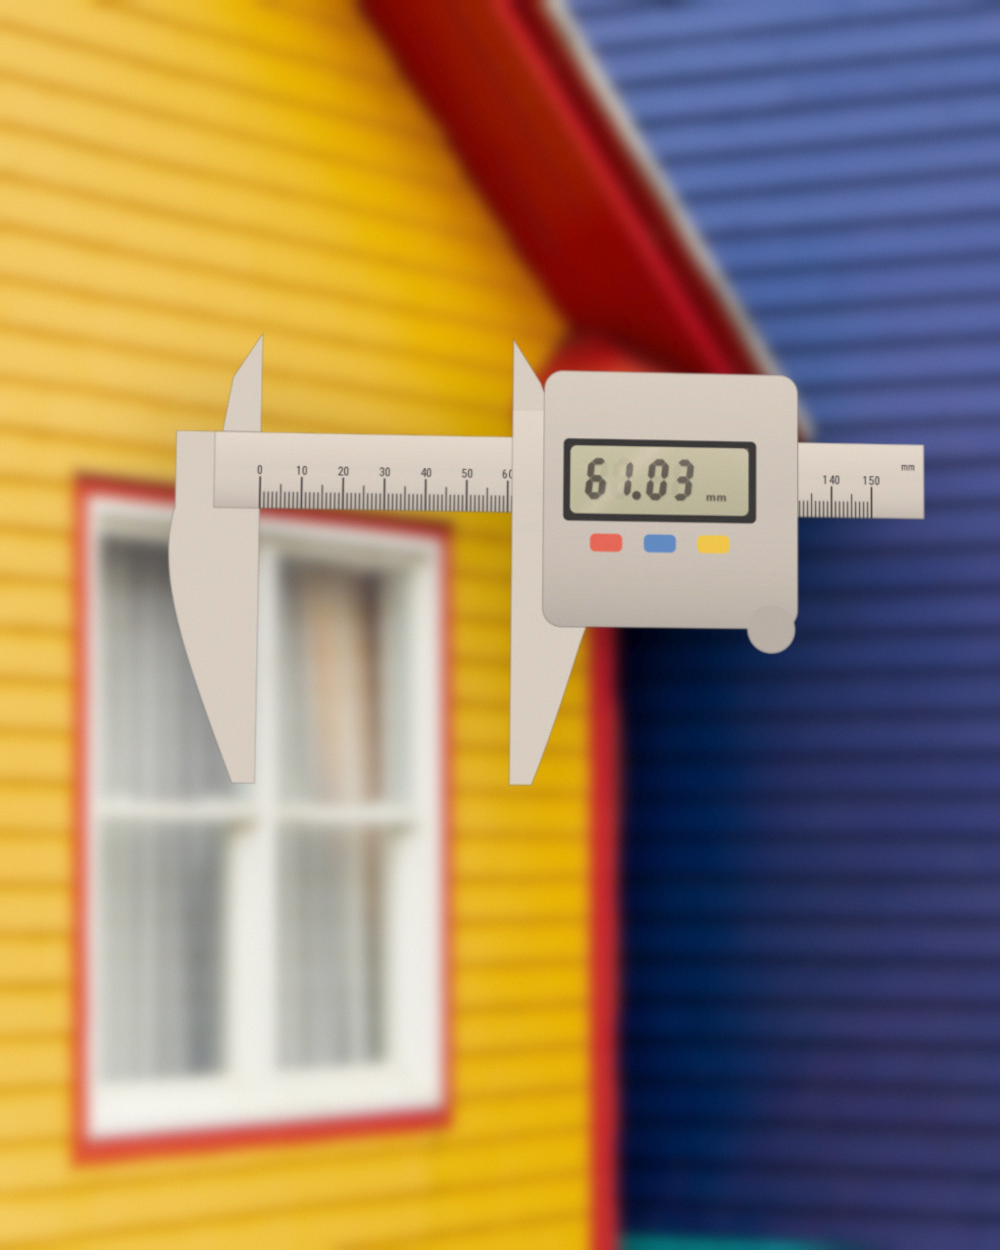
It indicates 61.03 mm
